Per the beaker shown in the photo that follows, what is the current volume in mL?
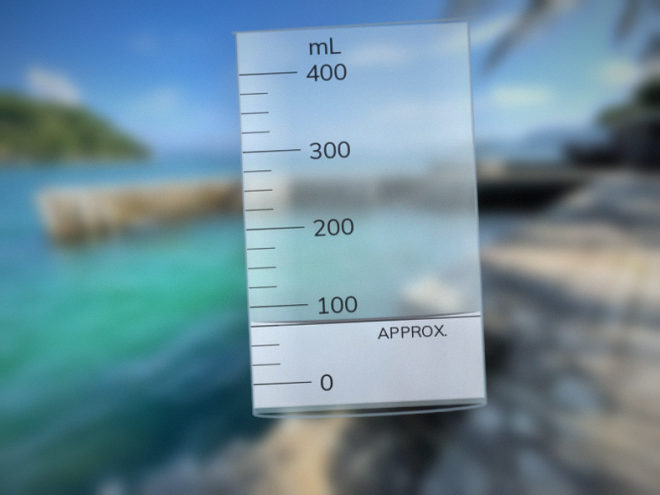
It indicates 75 mL
